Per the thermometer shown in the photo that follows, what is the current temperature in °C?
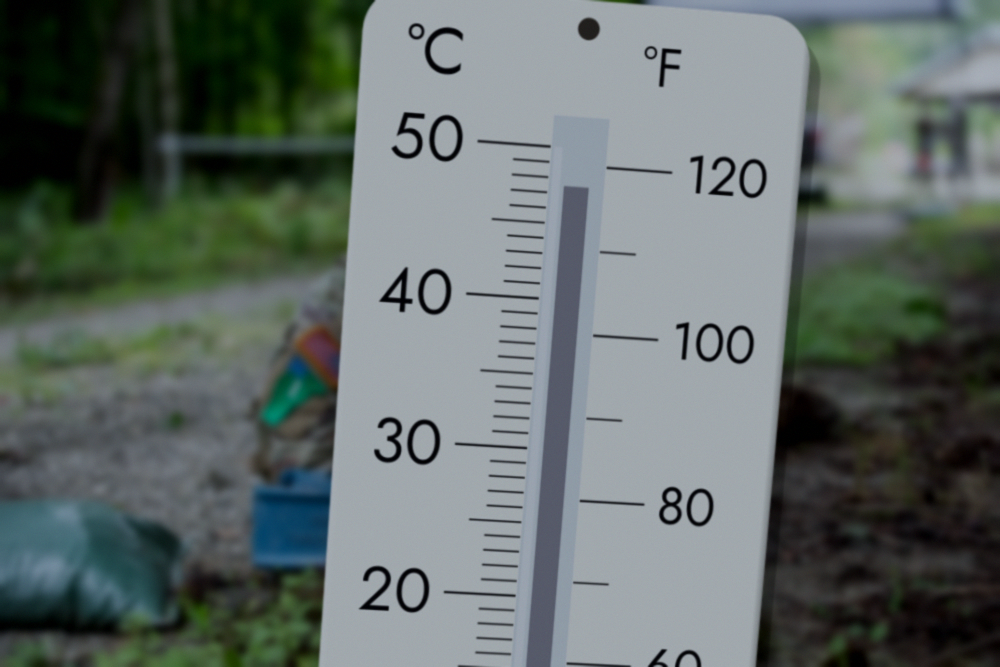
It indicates 47.5 °C
